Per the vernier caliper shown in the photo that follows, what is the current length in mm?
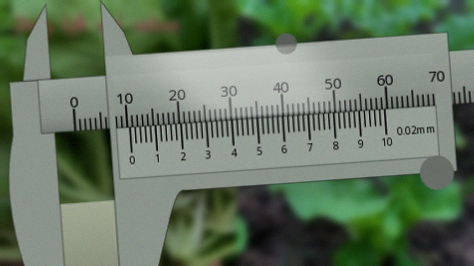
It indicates 10.5 mm
